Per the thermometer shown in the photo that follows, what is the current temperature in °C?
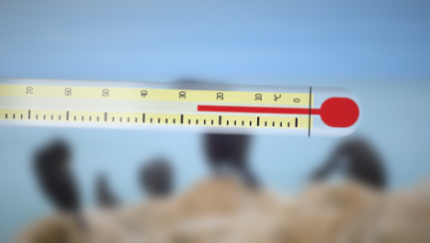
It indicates 26 °C
